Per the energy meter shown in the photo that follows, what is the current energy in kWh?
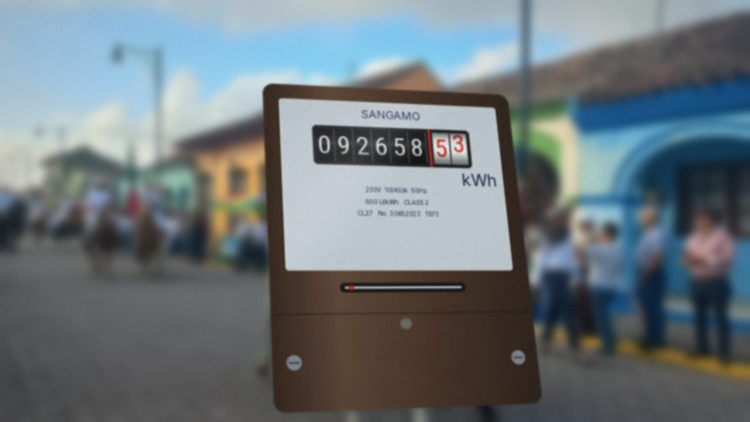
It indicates 92658.53 kWh
